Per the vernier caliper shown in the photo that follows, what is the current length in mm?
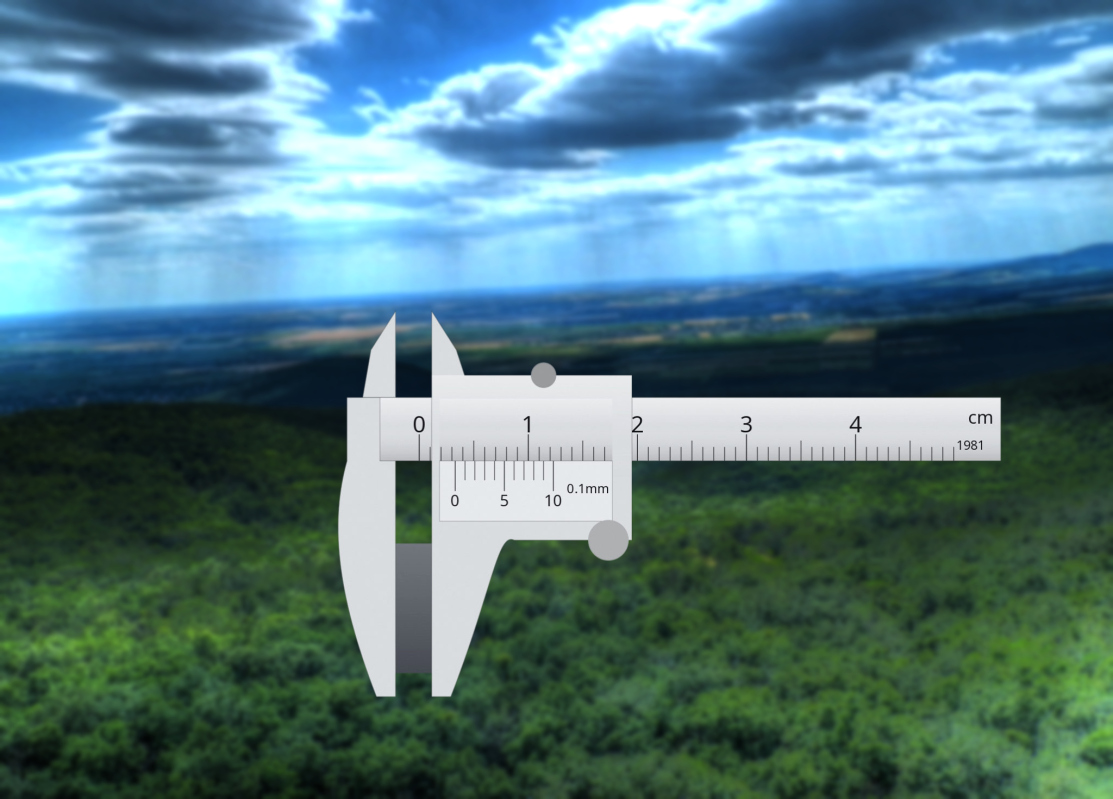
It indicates 3.3 mm
